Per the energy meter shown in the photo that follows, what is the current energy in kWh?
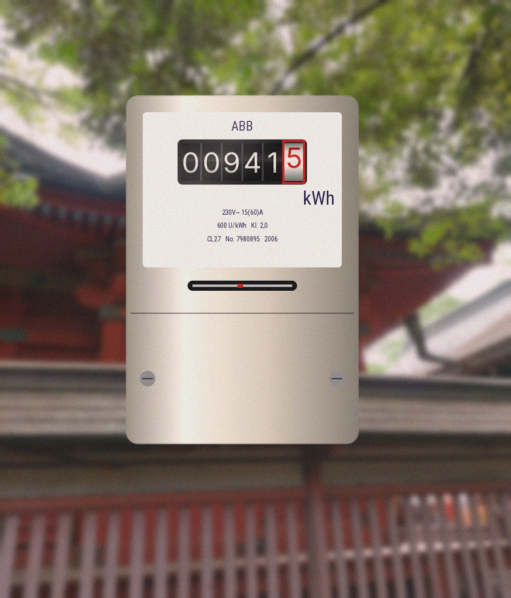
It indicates 941.5 kWh
